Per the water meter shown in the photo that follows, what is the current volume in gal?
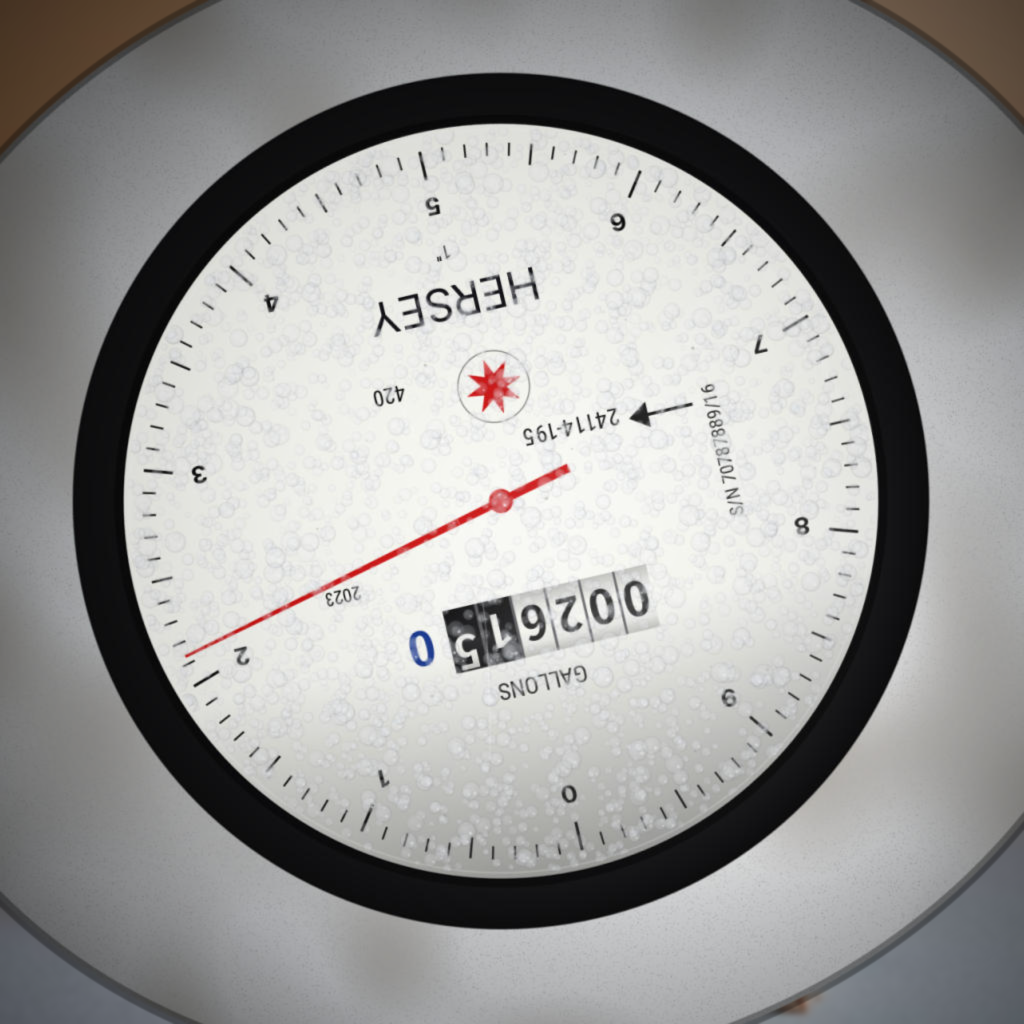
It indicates 26152.1 gal
